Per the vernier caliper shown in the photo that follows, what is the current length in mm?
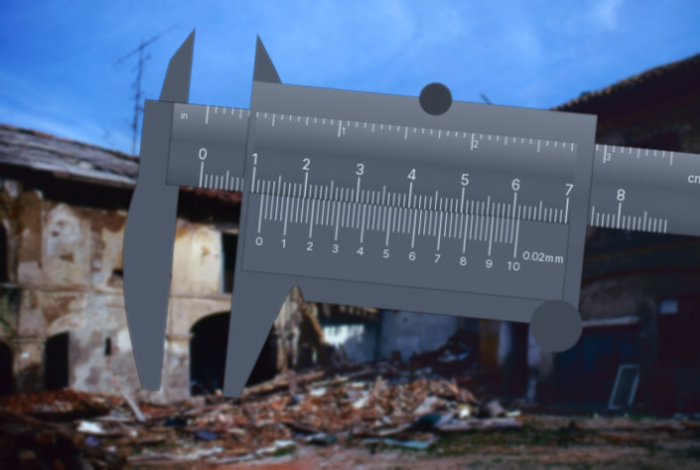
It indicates 12.0 mm
